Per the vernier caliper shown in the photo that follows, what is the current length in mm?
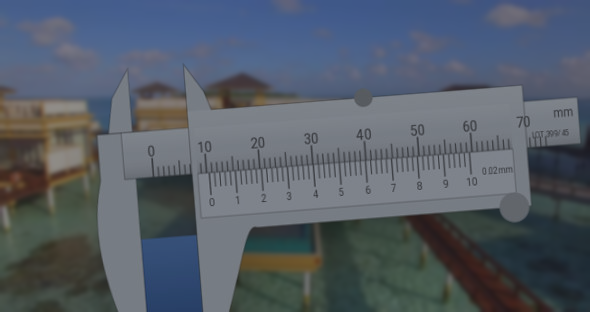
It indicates 10.5 mm
